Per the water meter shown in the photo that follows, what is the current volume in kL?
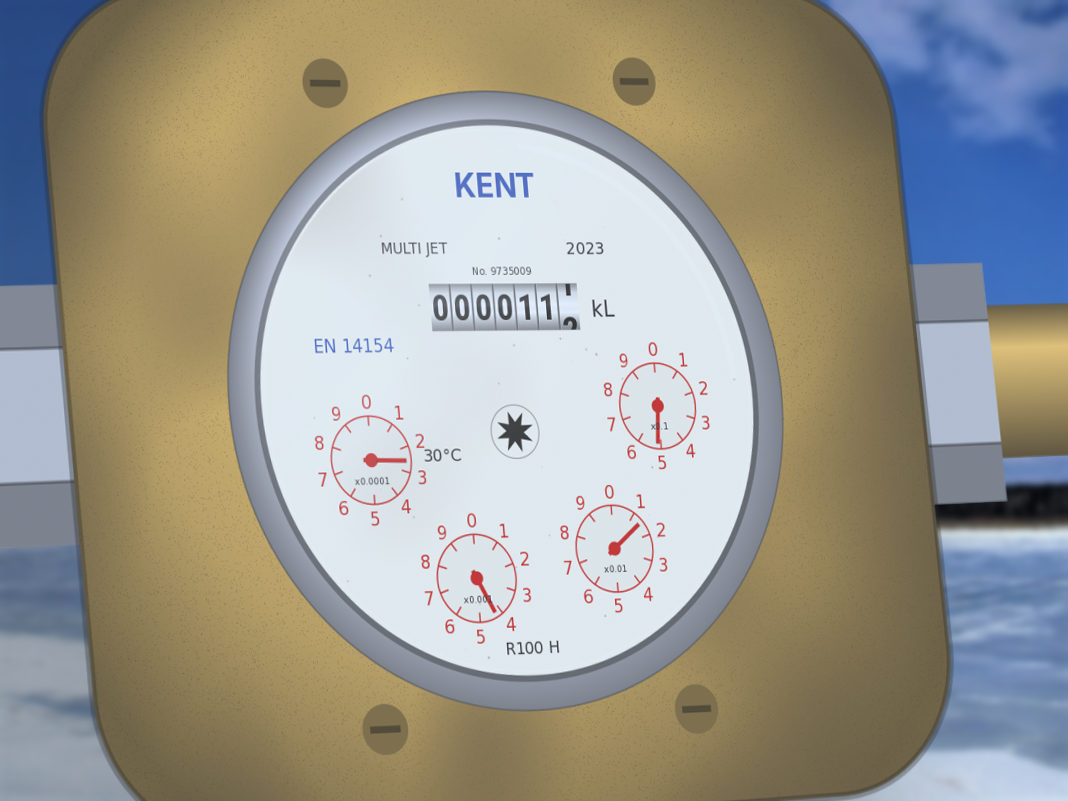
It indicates 111.5142 kL
